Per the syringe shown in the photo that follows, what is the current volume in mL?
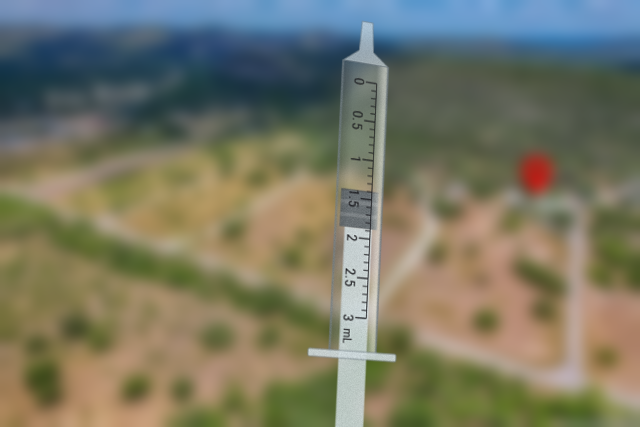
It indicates 1.4 mL
